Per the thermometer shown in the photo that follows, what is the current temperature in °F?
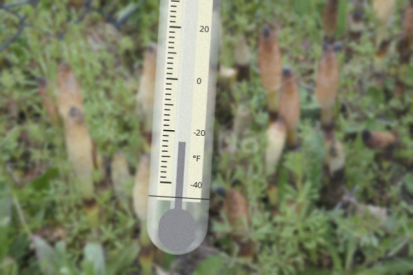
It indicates -24 °F
